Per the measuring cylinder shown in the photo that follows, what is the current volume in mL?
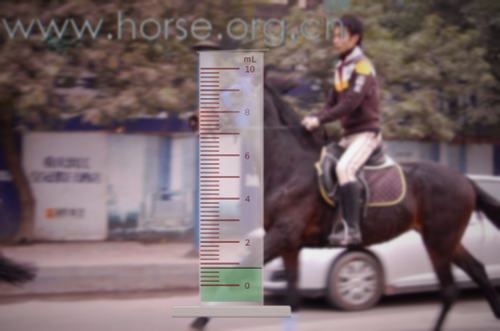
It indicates 0.8 mL
